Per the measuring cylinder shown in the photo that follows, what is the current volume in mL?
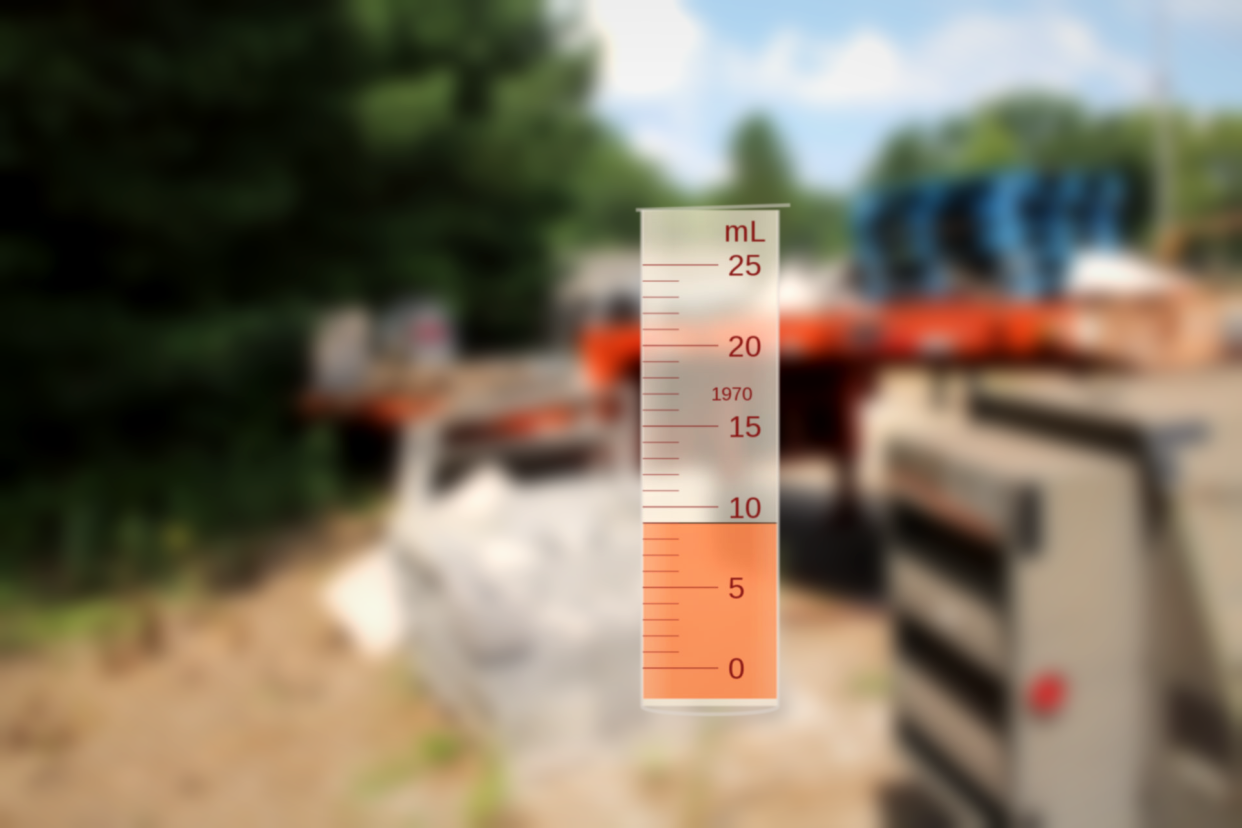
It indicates 9 mL
